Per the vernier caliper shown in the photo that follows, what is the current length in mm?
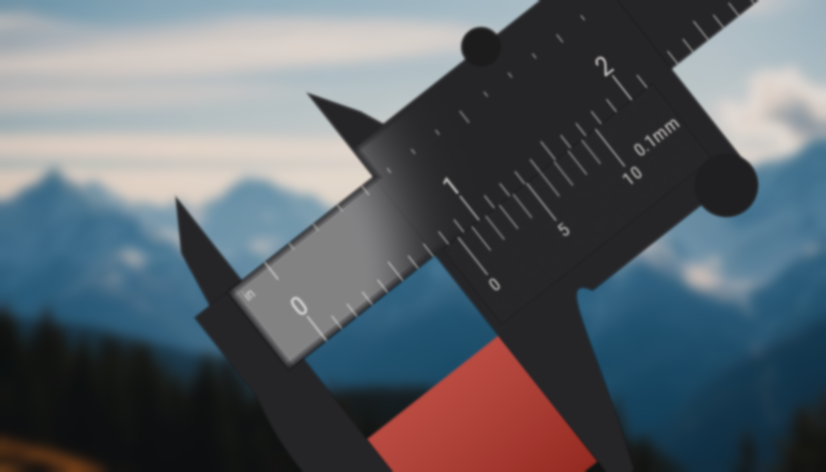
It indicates 8.6 mm
